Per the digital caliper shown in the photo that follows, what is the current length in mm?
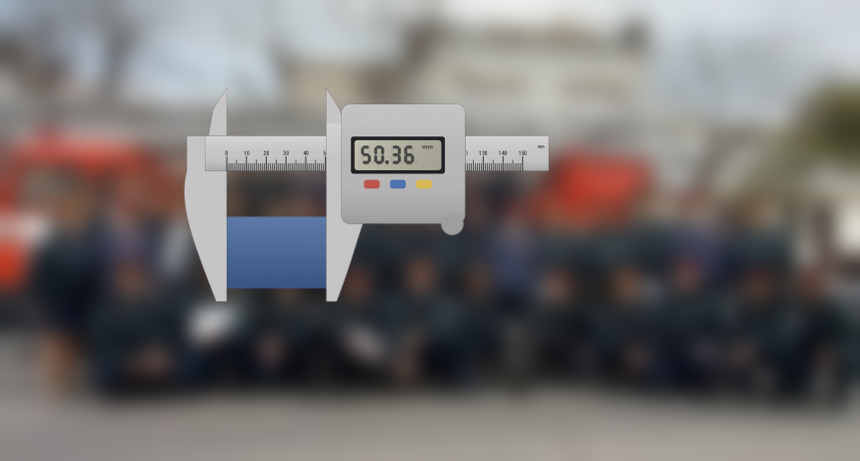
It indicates 50.36 mm
